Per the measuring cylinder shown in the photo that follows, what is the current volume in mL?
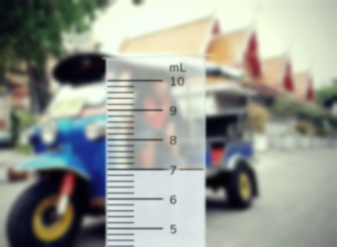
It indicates 7 mL
